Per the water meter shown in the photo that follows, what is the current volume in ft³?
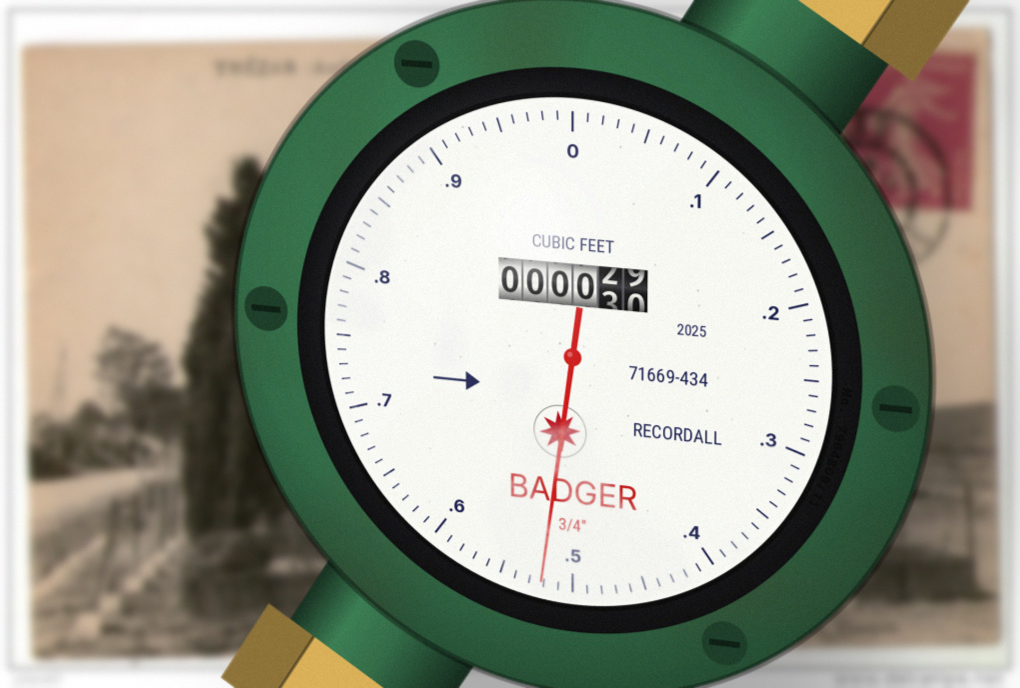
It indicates 29.52 ft³
